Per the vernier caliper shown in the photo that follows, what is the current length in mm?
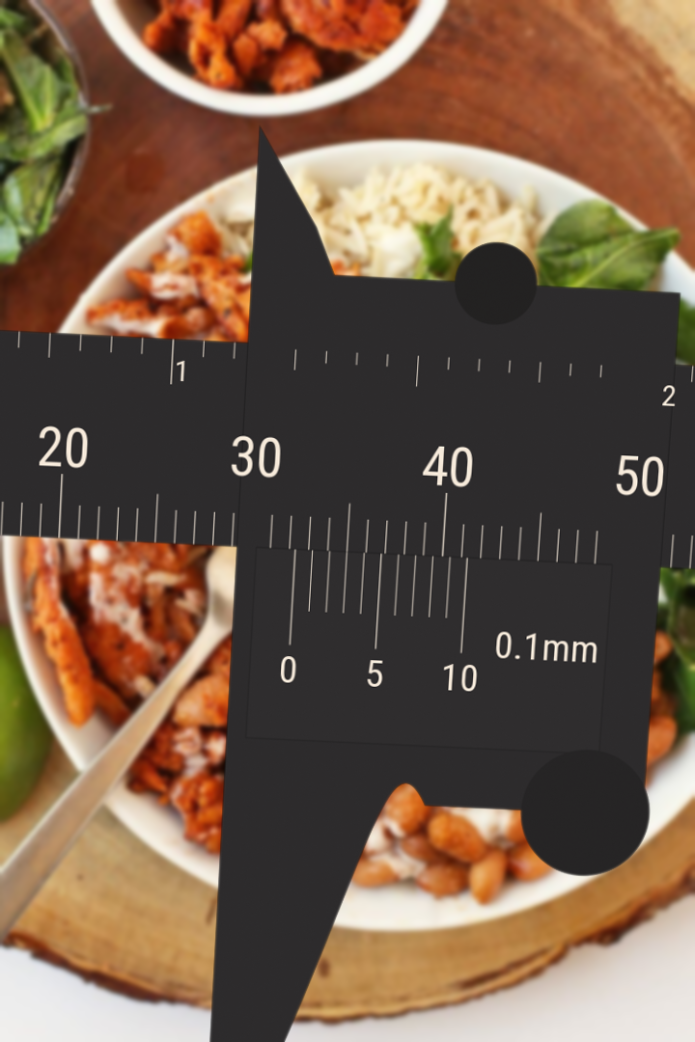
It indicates 32.3 mm
